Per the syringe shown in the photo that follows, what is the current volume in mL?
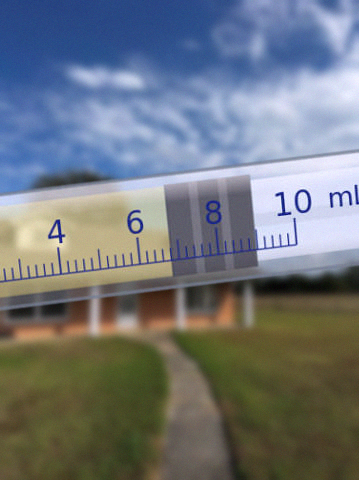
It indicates 6.8 mL
